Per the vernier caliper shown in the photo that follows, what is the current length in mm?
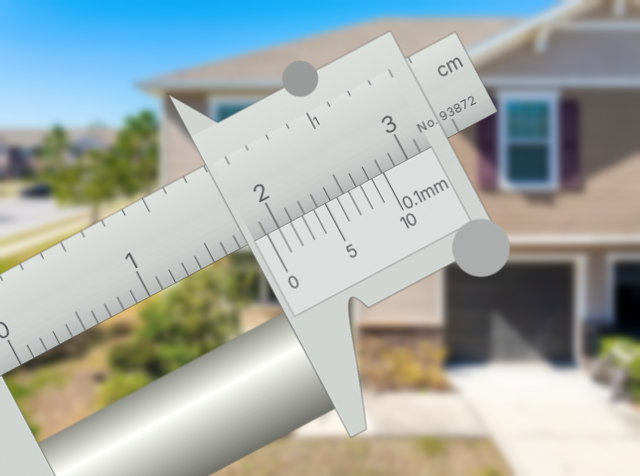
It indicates 19.1 mm
